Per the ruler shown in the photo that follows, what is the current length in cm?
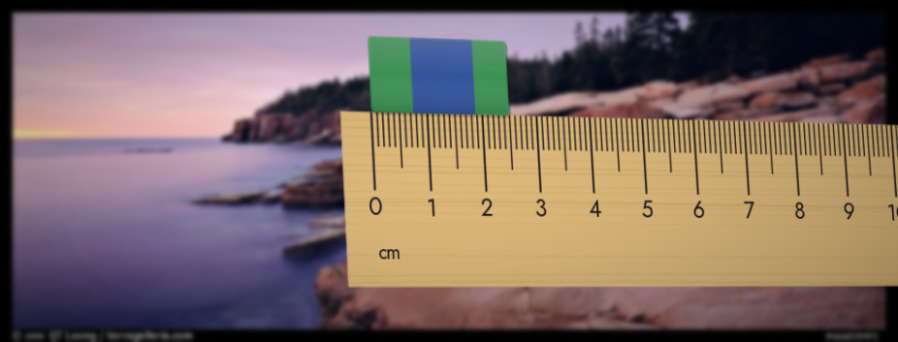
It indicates 2.5 cm
